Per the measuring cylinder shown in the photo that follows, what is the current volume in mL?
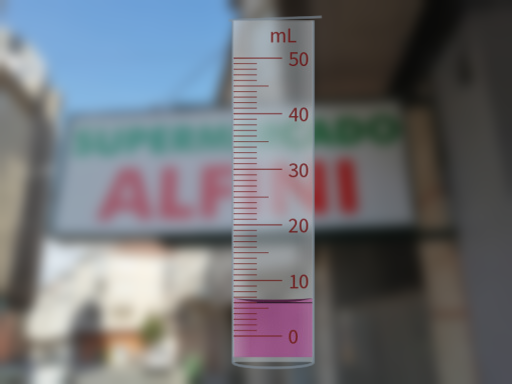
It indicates 6 mL
